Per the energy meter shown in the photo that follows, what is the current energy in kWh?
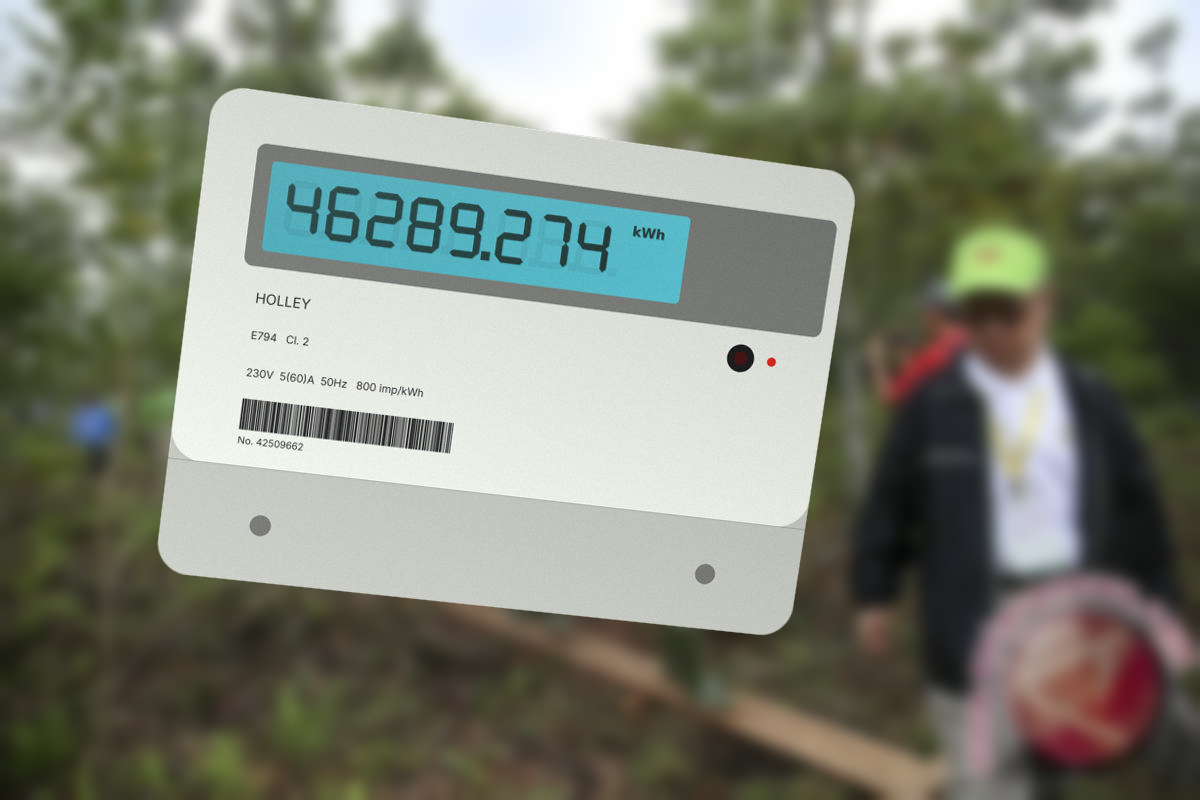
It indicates 46289.274 kWh
